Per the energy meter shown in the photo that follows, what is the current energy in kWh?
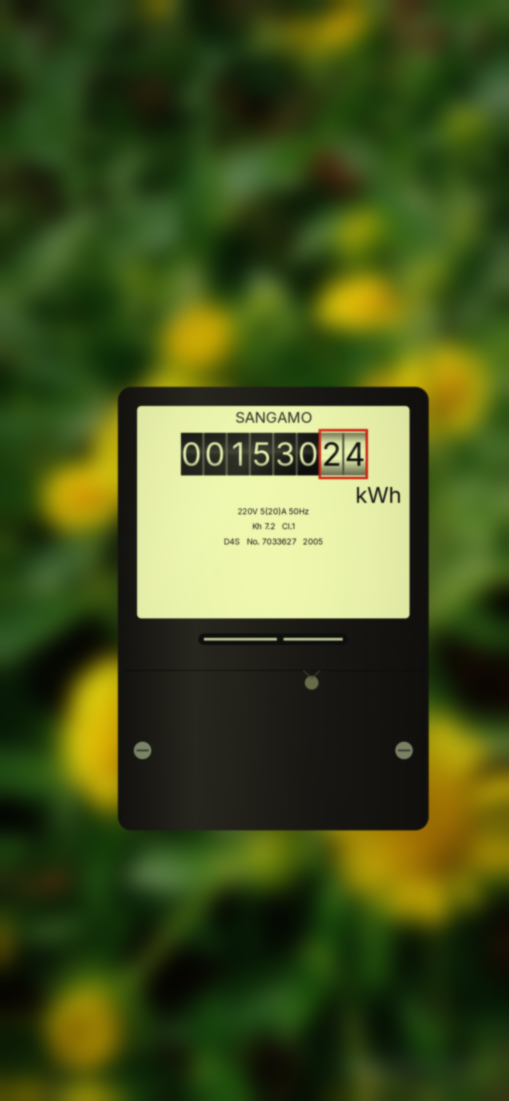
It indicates 1530.24 kWh
